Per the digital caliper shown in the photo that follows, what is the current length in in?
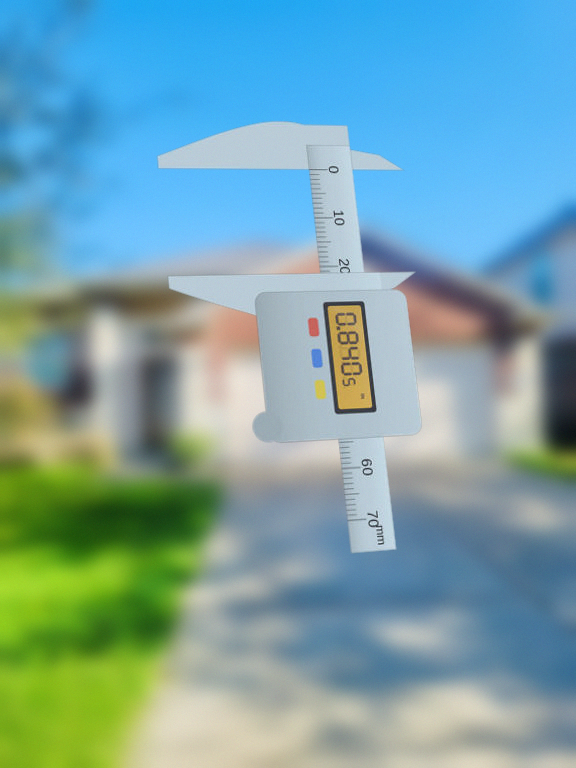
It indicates 0.8405 in
